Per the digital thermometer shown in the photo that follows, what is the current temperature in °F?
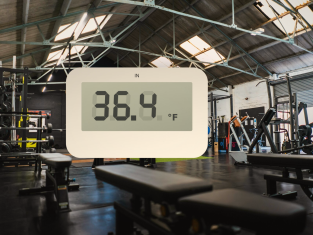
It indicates 36.4 °F
